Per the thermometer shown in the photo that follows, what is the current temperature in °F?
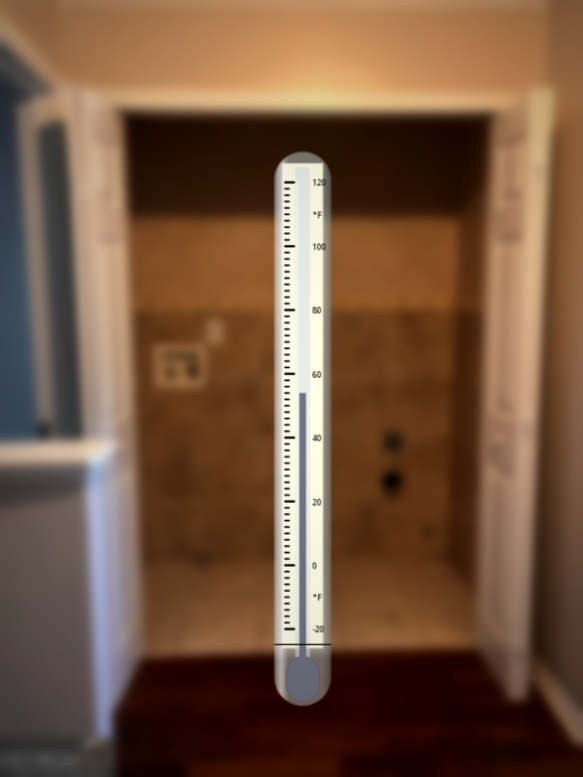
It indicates 54 °F
